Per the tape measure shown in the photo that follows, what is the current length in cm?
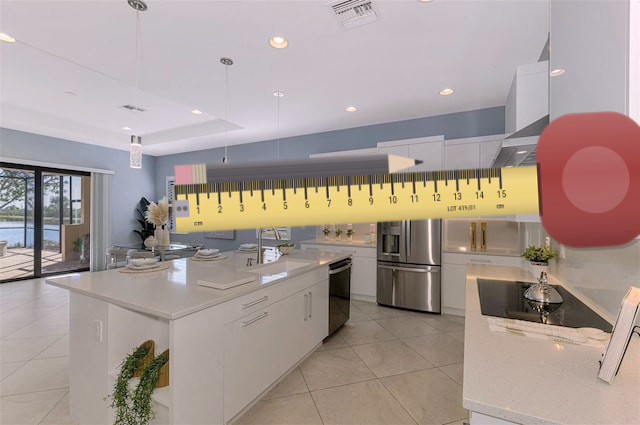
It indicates 11.5 cm
